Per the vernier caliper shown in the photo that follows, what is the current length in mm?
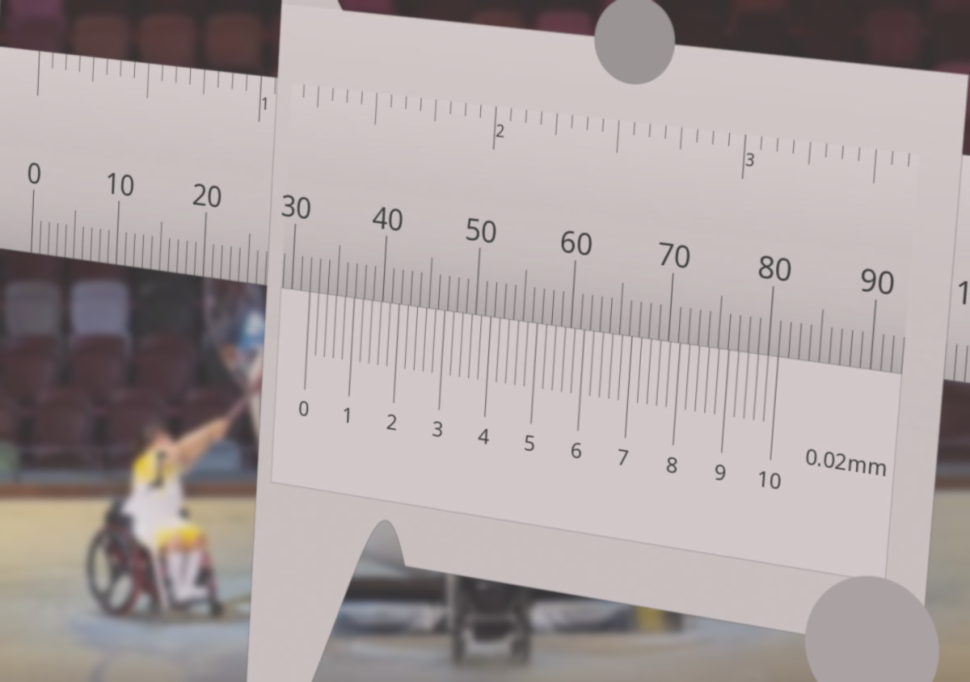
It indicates 32.0 mm
